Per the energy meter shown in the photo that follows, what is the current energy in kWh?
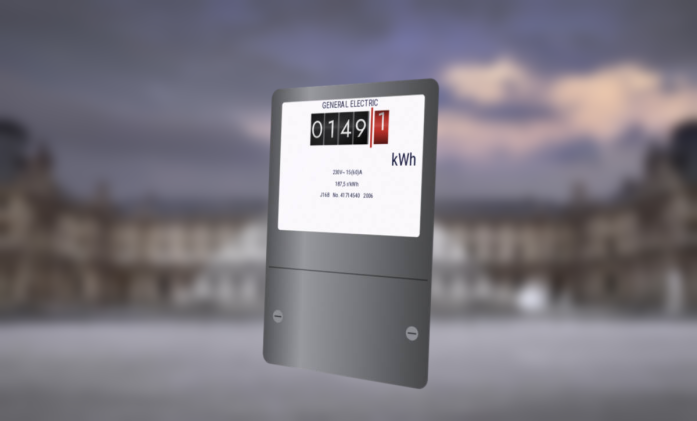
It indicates 149.1 kWh
